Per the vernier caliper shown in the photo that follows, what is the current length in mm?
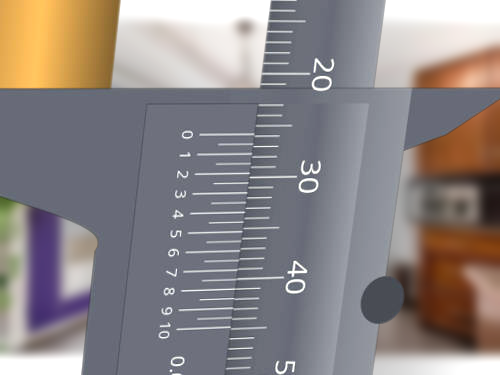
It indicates 25.8 mm
